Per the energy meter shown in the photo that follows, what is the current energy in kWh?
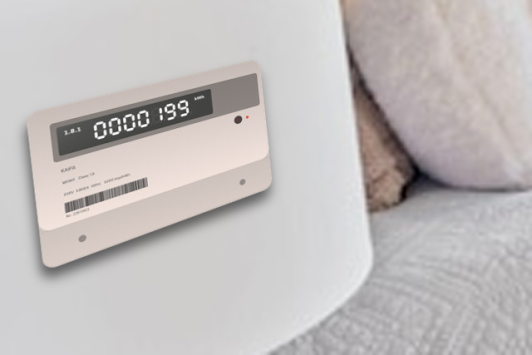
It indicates 199 kWh
